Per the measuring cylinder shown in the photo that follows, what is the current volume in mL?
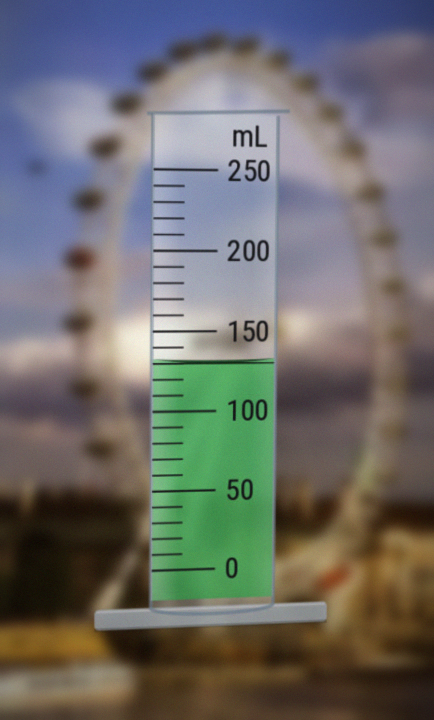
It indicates 130 mL
